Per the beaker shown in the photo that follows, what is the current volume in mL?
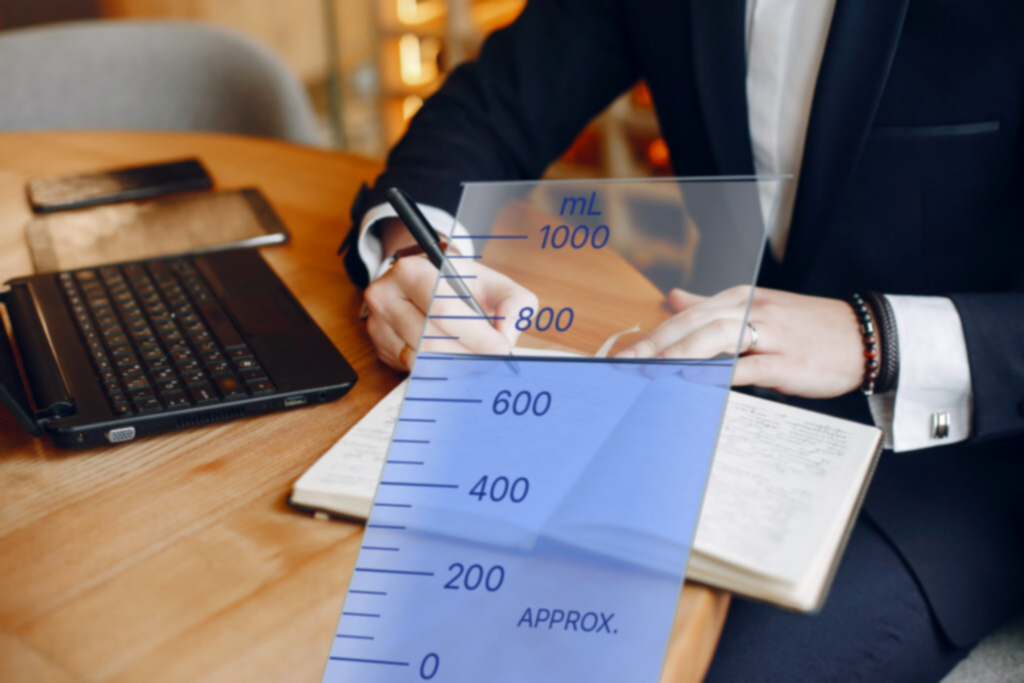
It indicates 700 mL
